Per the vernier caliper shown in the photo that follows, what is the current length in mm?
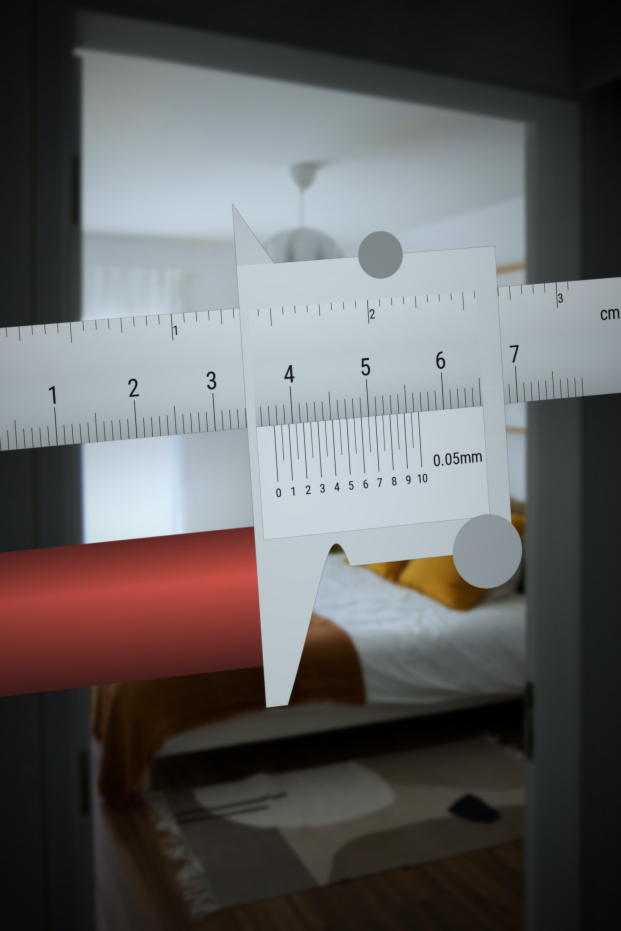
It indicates 37.6 mm
